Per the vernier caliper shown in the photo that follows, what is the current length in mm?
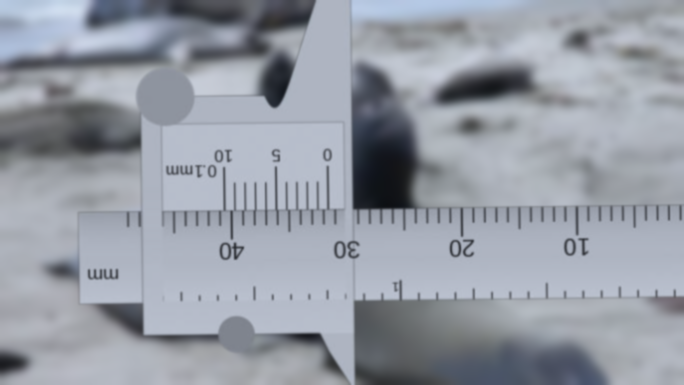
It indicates 31.6 mm
